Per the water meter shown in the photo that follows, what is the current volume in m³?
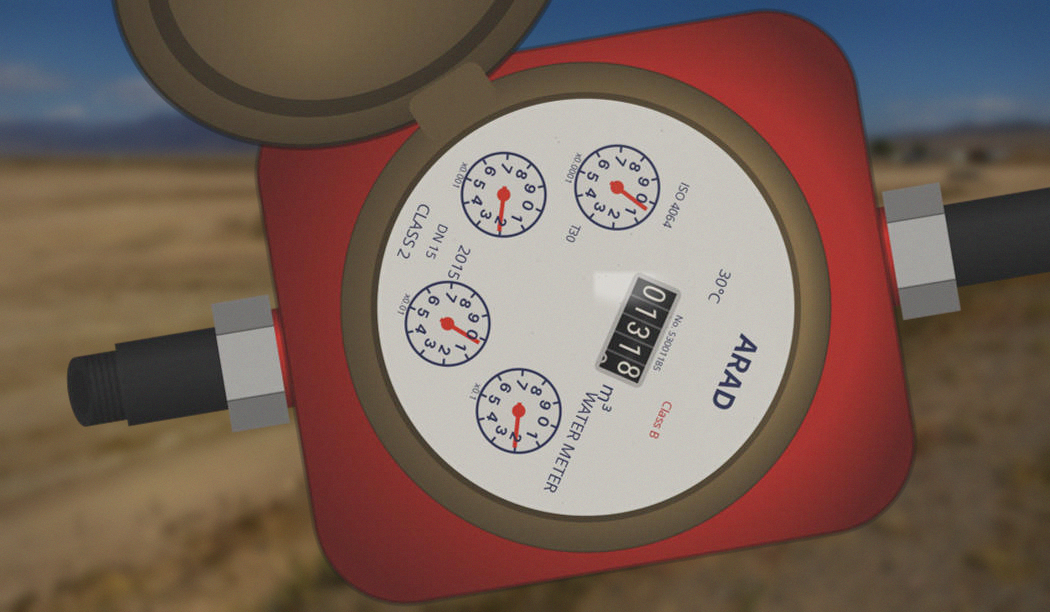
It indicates 1318.2020 m³
